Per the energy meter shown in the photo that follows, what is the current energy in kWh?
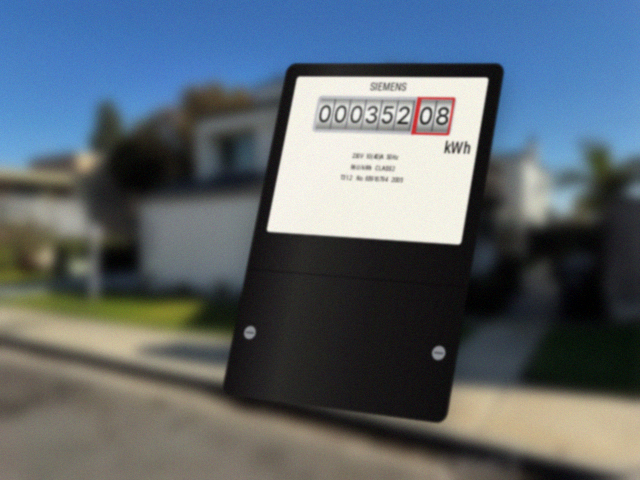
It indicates 352.08 kWh
